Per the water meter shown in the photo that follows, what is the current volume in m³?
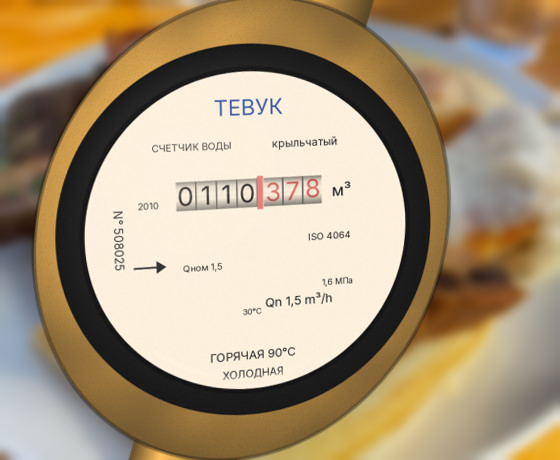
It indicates 110.378 m³
